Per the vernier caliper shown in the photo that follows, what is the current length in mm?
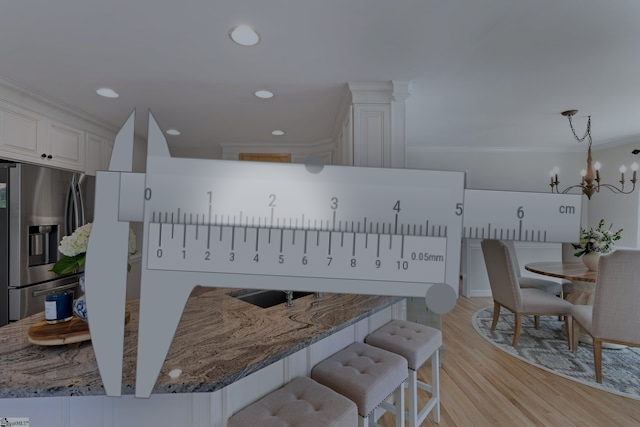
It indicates 2.2 mm
